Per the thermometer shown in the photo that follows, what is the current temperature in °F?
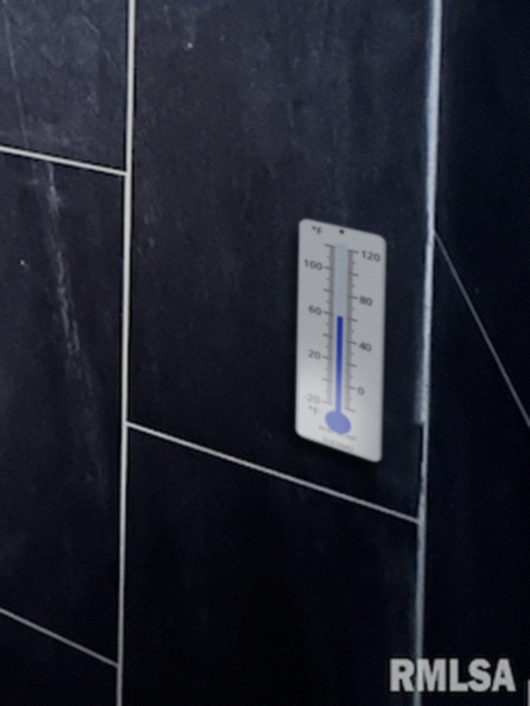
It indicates 60 °F
